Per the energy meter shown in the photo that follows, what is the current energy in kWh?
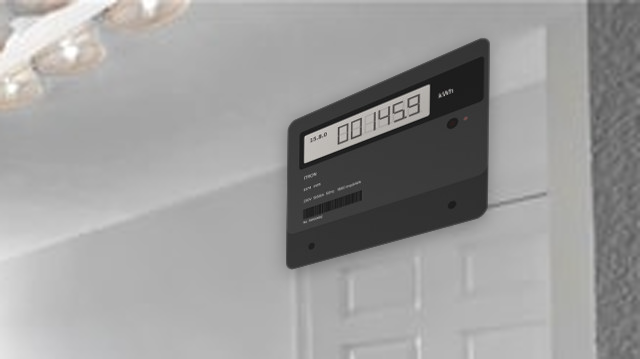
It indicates 145.9 kWh
